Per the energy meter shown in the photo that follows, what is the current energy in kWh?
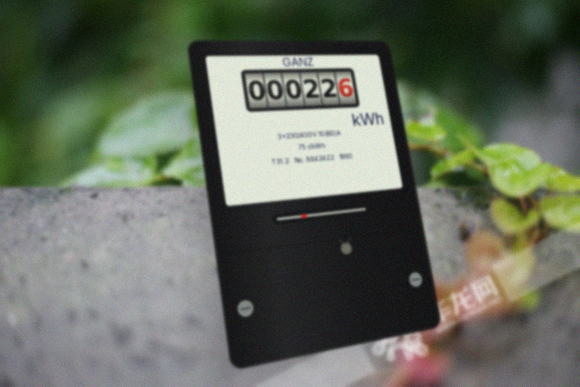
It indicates 22.6 kWh
